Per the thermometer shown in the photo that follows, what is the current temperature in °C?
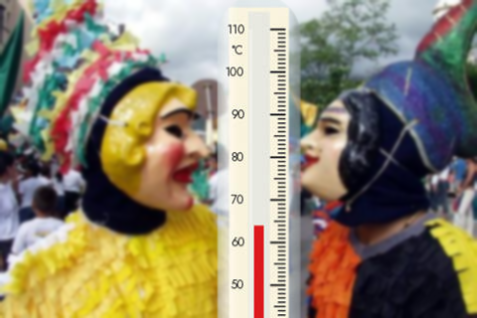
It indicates 64 °C
